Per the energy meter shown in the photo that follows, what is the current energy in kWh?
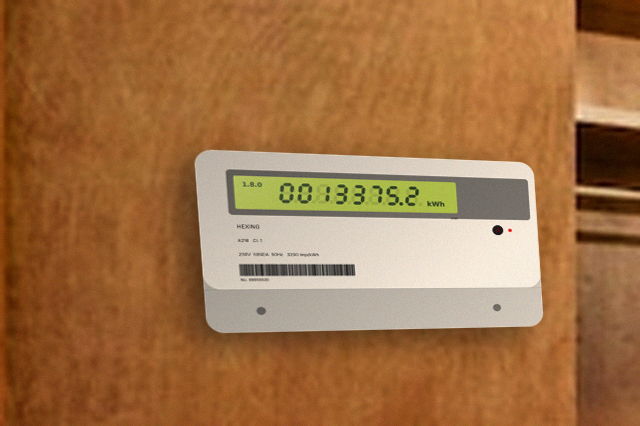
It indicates 13375.2 kWh
